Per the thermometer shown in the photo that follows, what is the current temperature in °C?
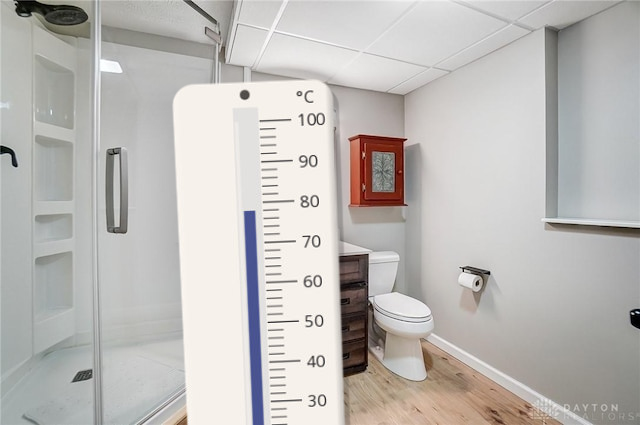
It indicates 78 °C
